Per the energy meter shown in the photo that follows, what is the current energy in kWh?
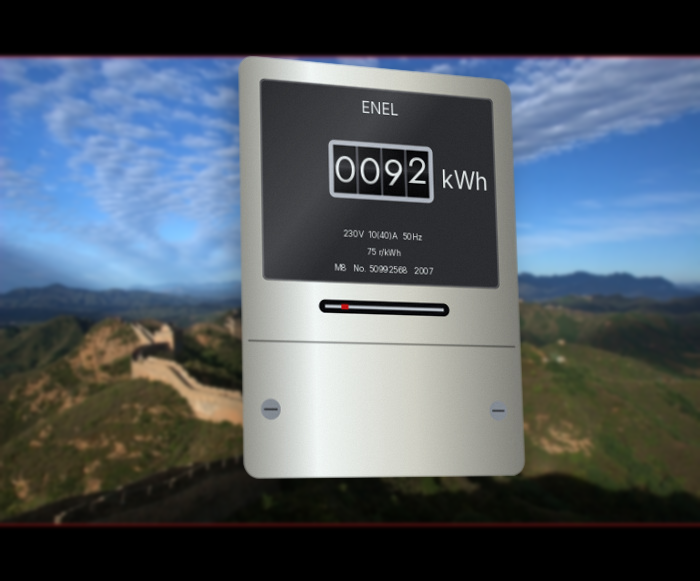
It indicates 92 kWh
